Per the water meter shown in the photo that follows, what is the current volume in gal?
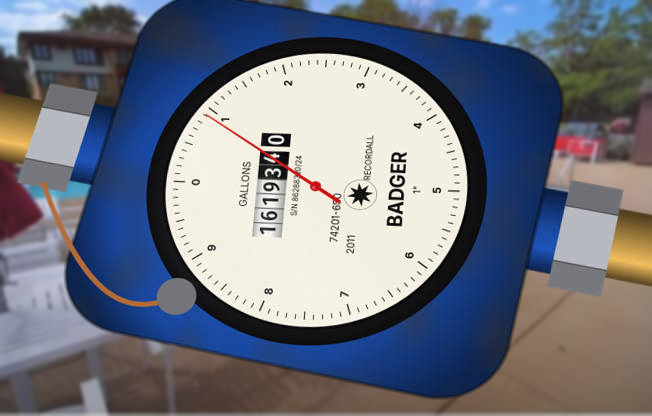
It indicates 1619340.9 gal
